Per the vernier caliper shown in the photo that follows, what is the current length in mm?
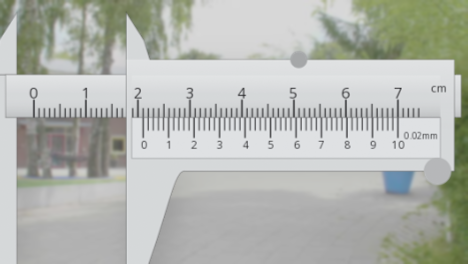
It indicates 21.0 mm
